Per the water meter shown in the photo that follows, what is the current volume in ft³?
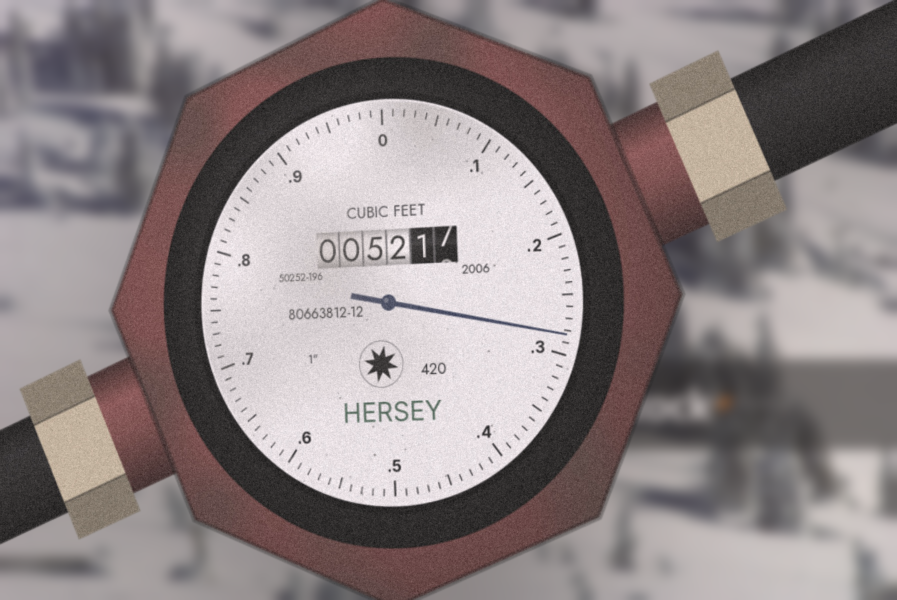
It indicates 5217.28 ft³
